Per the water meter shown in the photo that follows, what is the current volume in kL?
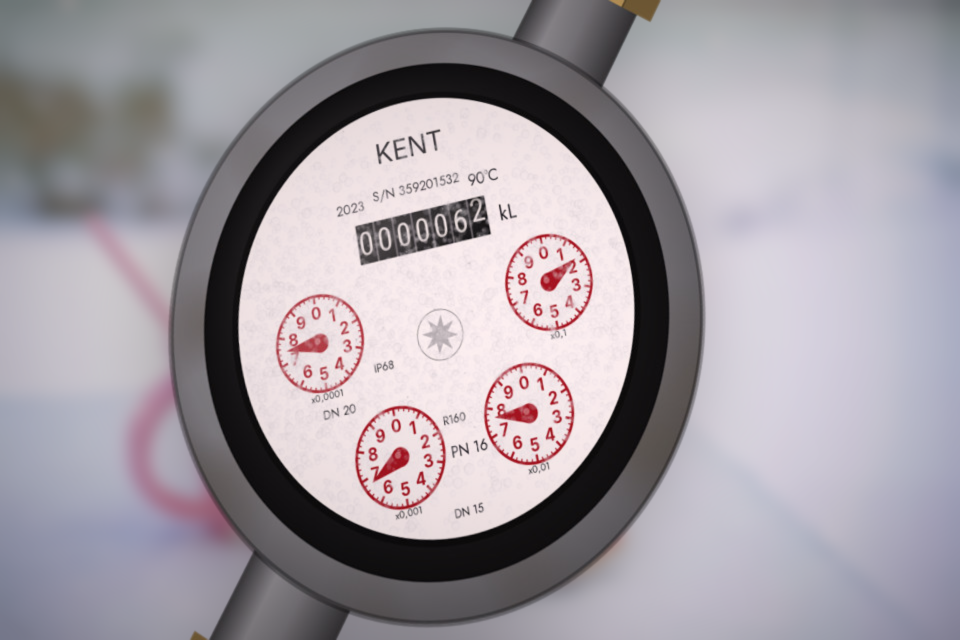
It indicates 62.1767 kL
